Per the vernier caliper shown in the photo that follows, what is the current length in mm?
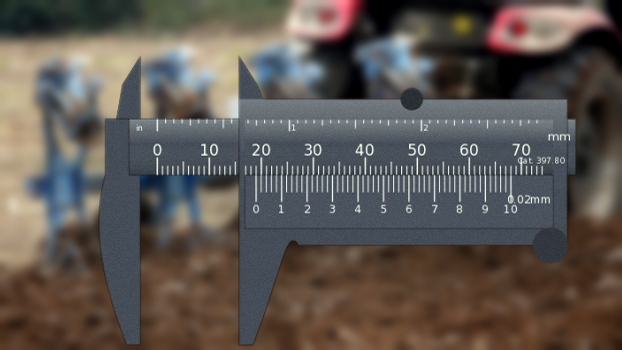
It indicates 19.0 mm
